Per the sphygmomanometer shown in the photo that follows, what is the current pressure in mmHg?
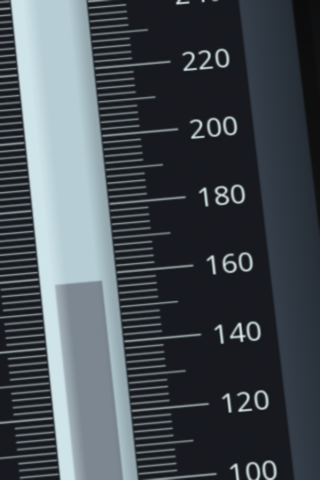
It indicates 158 mmHg
